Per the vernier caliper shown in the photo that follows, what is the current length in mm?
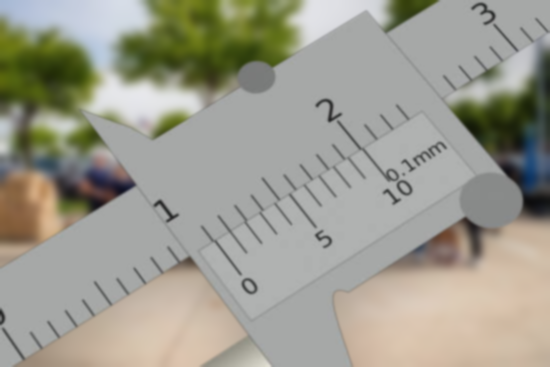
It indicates 11.1 mm
